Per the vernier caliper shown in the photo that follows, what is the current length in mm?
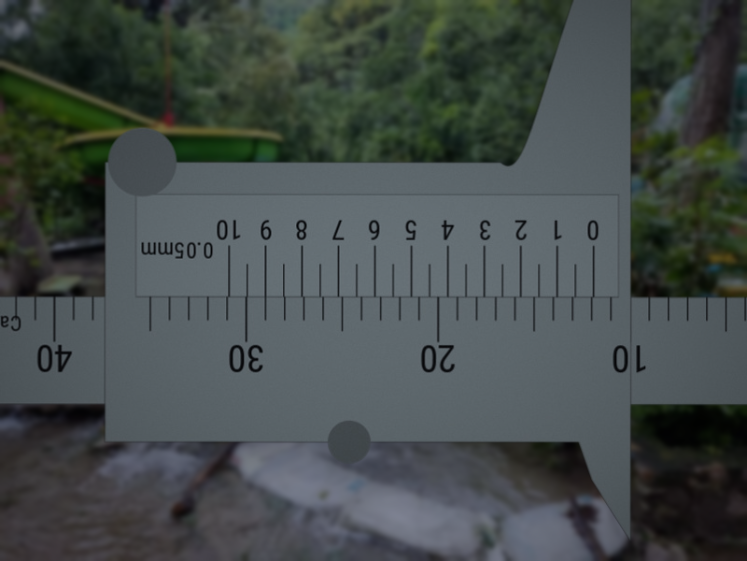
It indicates 11.9 mm
